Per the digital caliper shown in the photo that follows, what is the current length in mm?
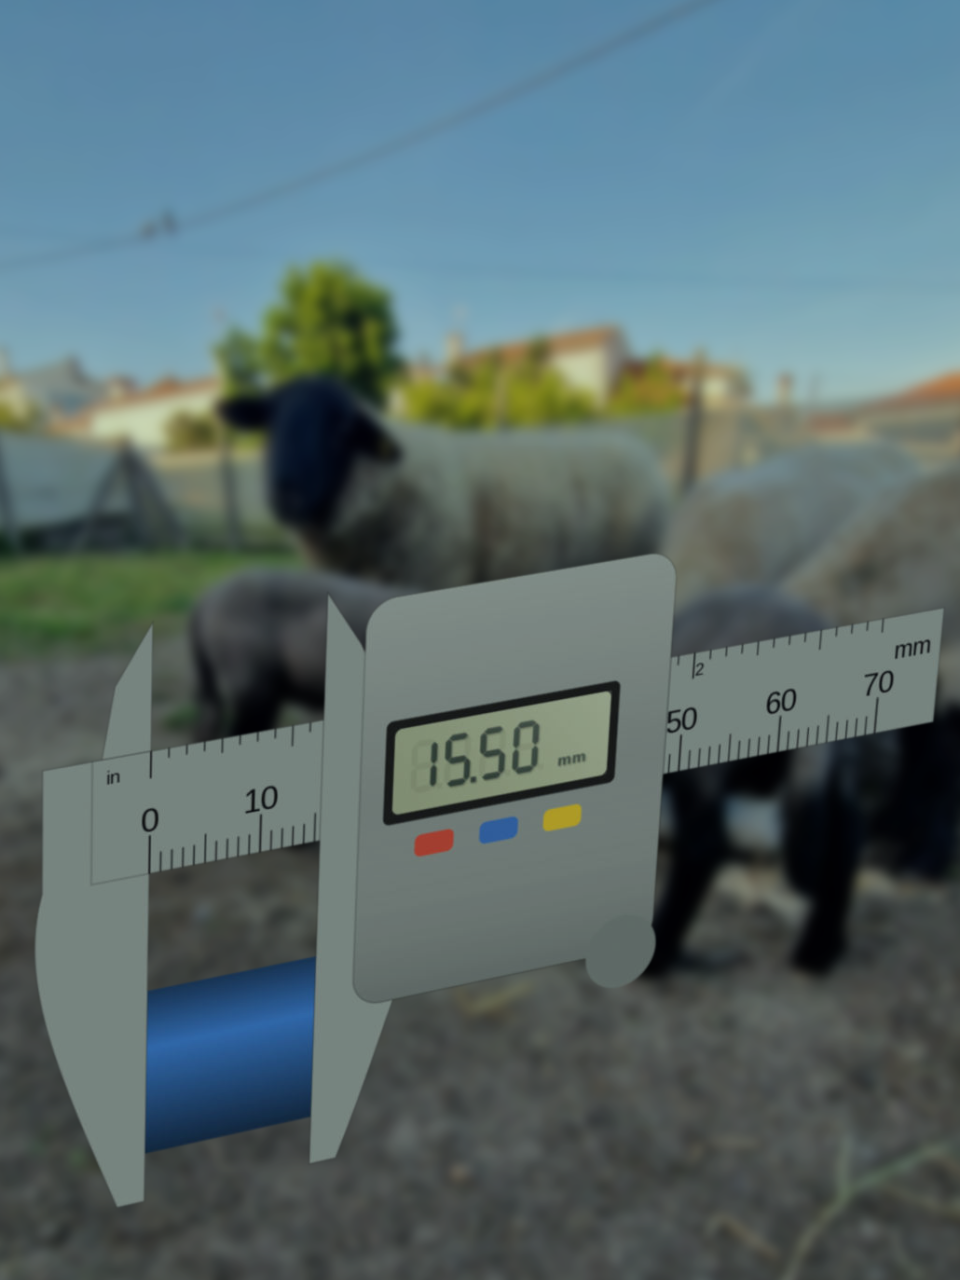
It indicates 15.50 mm
